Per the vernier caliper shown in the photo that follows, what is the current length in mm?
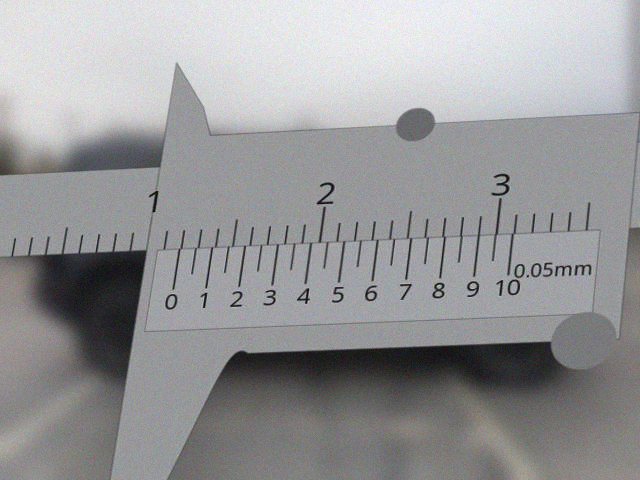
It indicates 11.9 mm
